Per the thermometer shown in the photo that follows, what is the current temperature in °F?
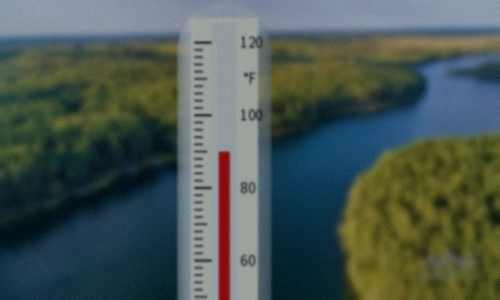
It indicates 90 °F
